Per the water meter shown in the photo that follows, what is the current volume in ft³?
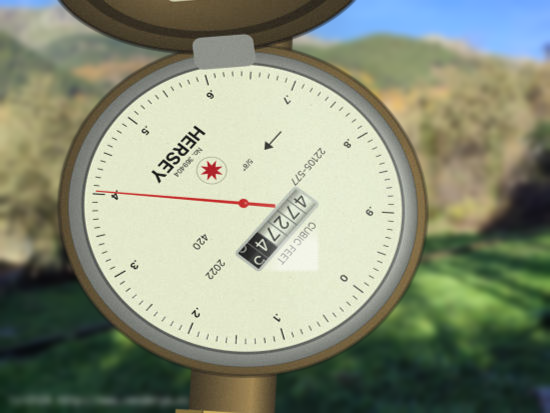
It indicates 472745.40 ft³
